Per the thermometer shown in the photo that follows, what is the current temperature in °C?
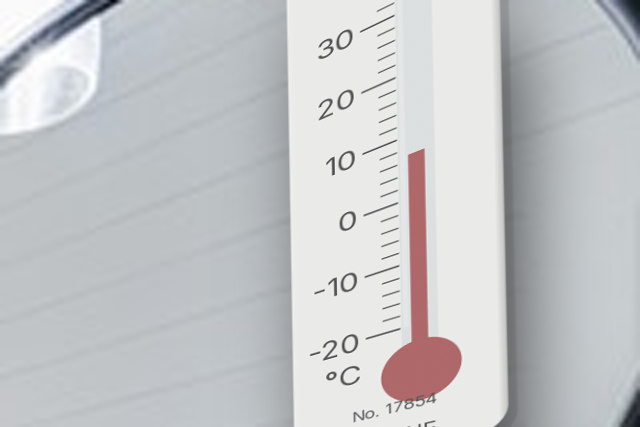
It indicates 7 °C
